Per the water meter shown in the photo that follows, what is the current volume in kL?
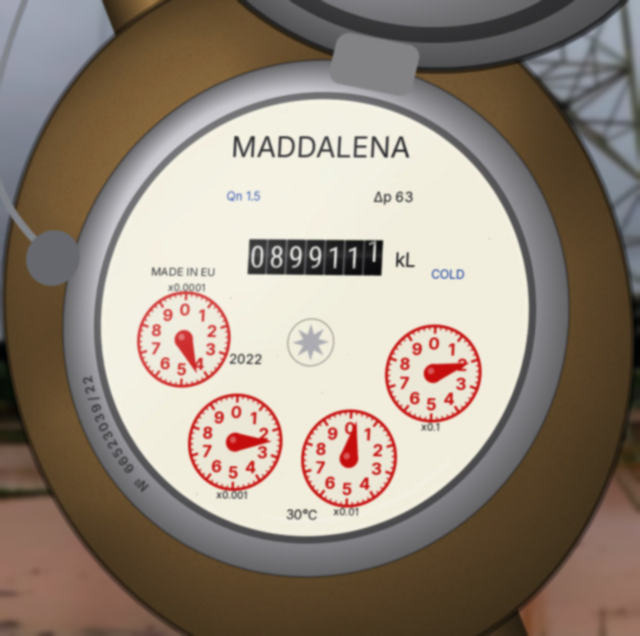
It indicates 899111.2024 kL
